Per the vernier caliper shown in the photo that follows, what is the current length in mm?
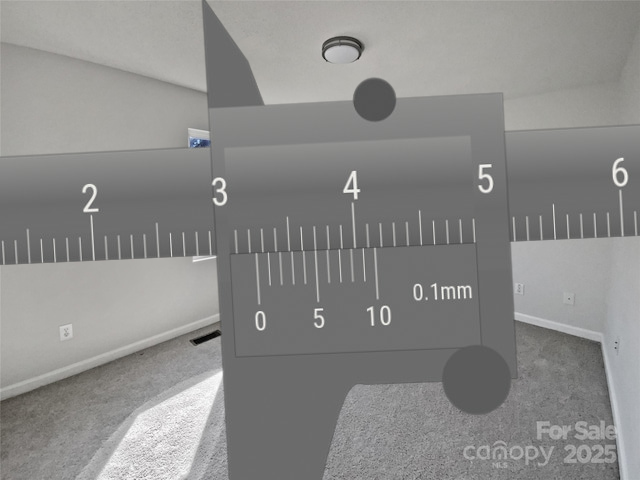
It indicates 32.5 mm
